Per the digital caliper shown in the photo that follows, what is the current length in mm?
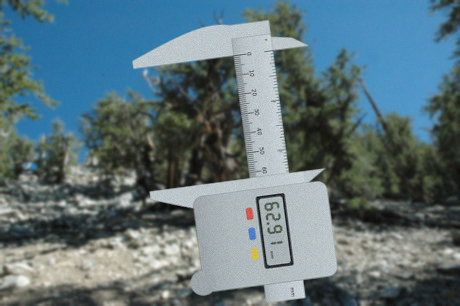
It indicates 62.91 mm
